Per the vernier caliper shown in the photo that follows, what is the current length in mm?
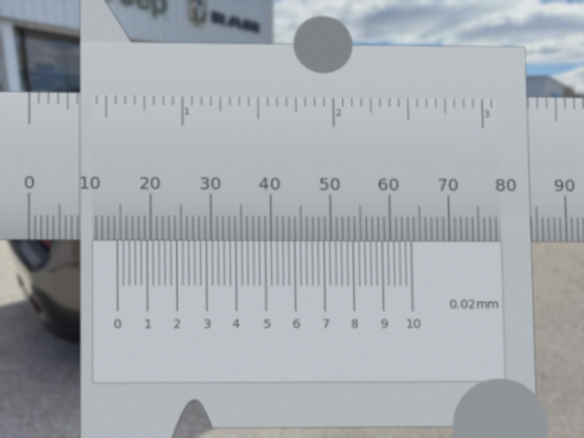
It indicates 14.5 mm
